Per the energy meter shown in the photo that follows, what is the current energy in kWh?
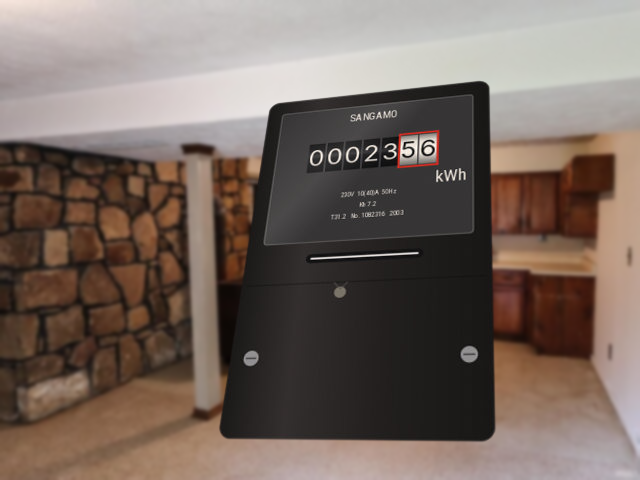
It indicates 23.56 kWh
